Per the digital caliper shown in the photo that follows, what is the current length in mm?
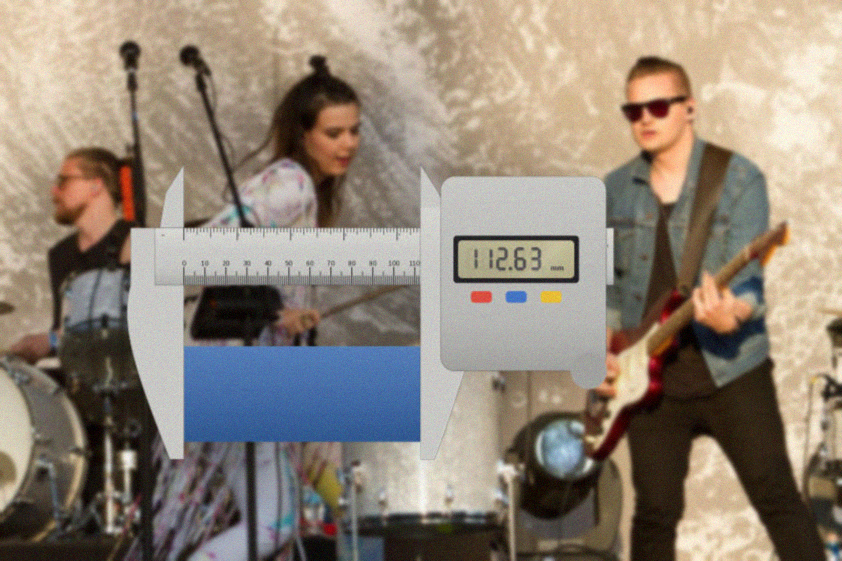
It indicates 112.63 mm
